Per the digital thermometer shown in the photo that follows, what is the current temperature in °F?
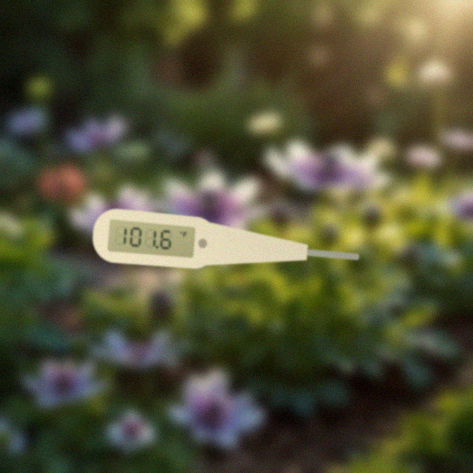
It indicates 101.6 °F
